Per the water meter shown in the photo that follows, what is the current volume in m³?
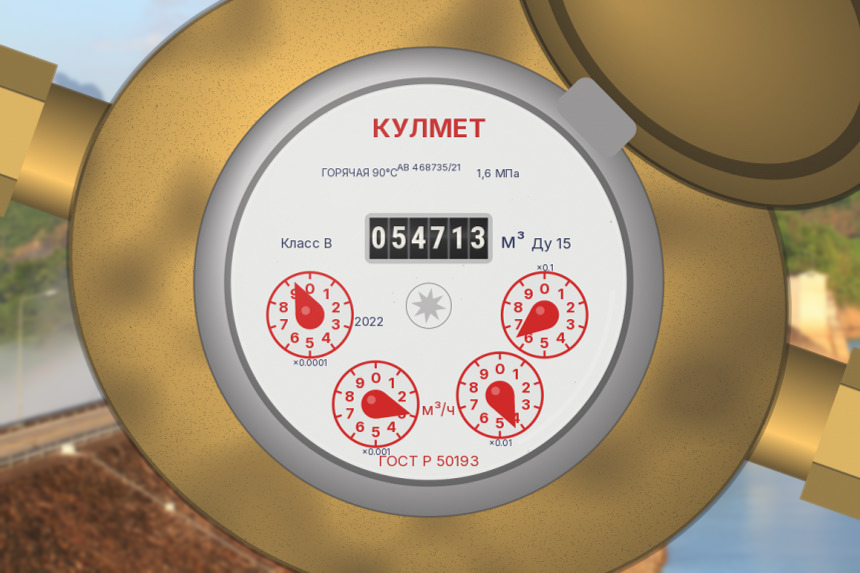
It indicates 54713.6429 m³
